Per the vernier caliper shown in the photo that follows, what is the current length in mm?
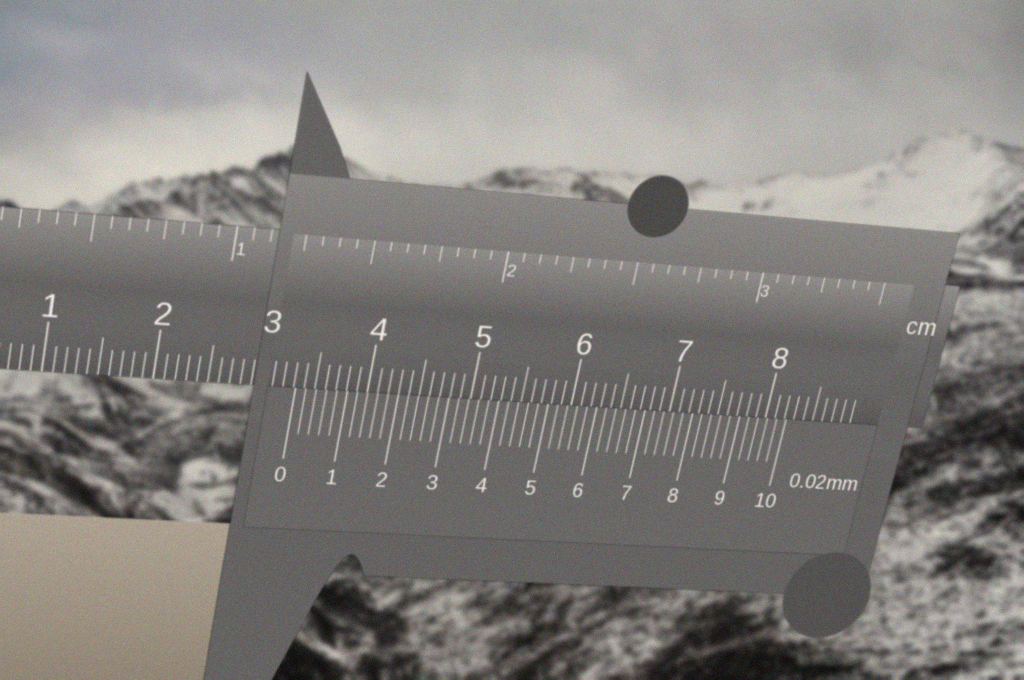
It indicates 33.2 mm
